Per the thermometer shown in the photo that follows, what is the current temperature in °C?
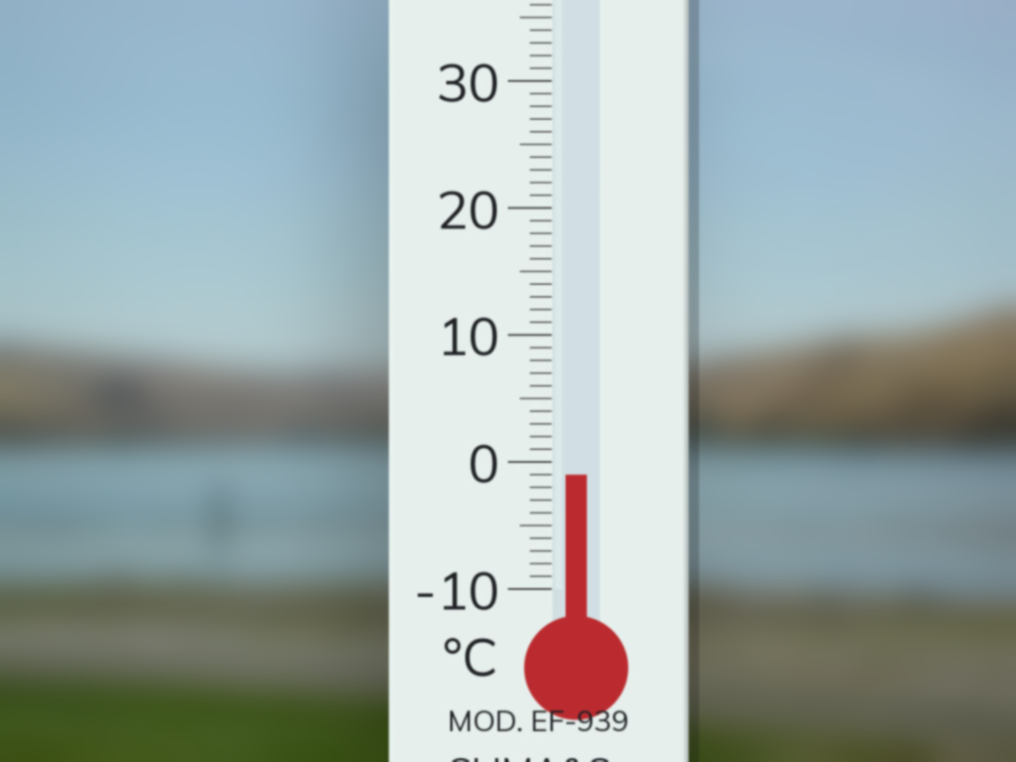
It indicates -1 °C
